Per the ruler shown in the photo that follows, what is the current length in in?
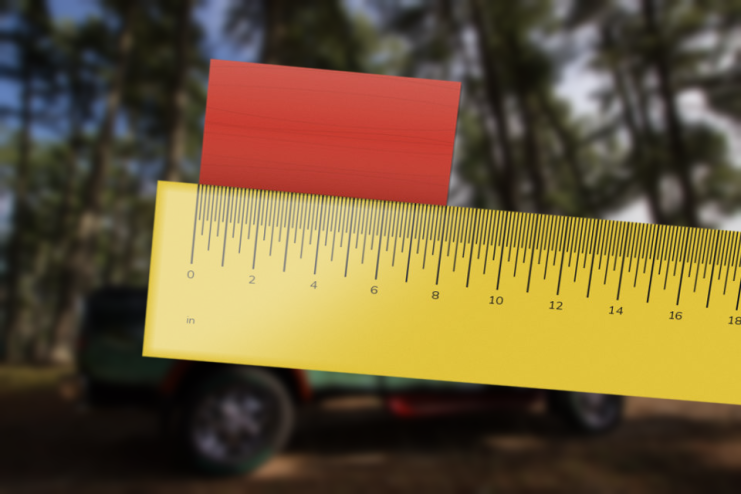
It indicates 8 in
